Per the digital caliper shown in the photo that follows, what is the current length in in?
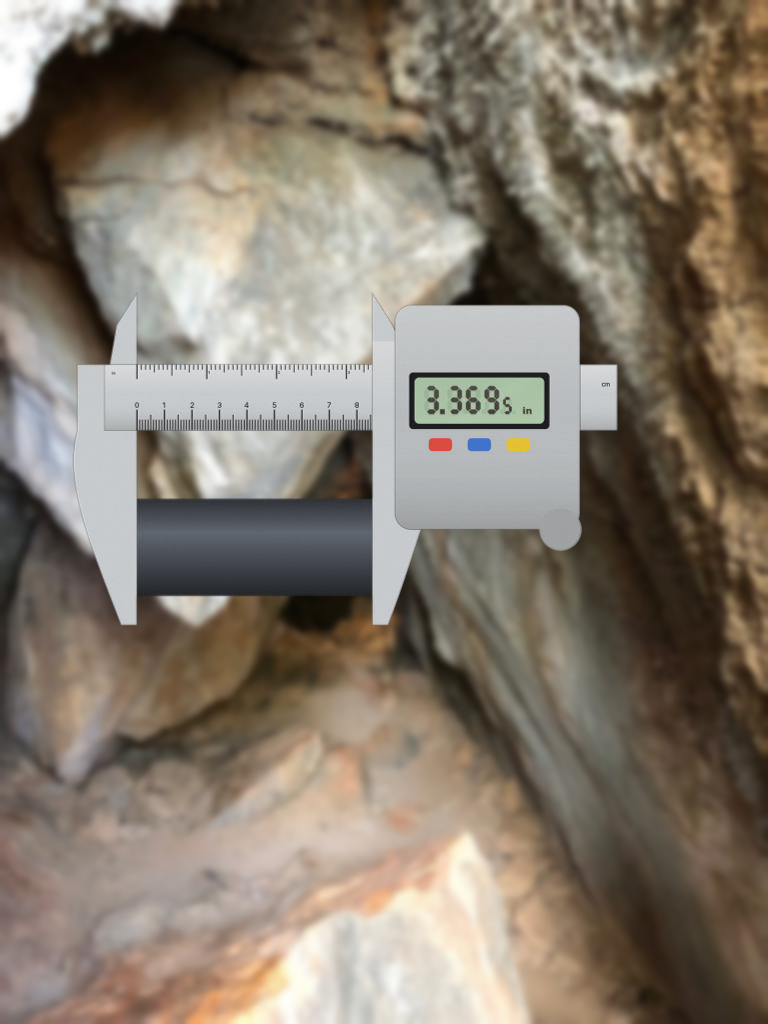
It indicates 3.3695 in
